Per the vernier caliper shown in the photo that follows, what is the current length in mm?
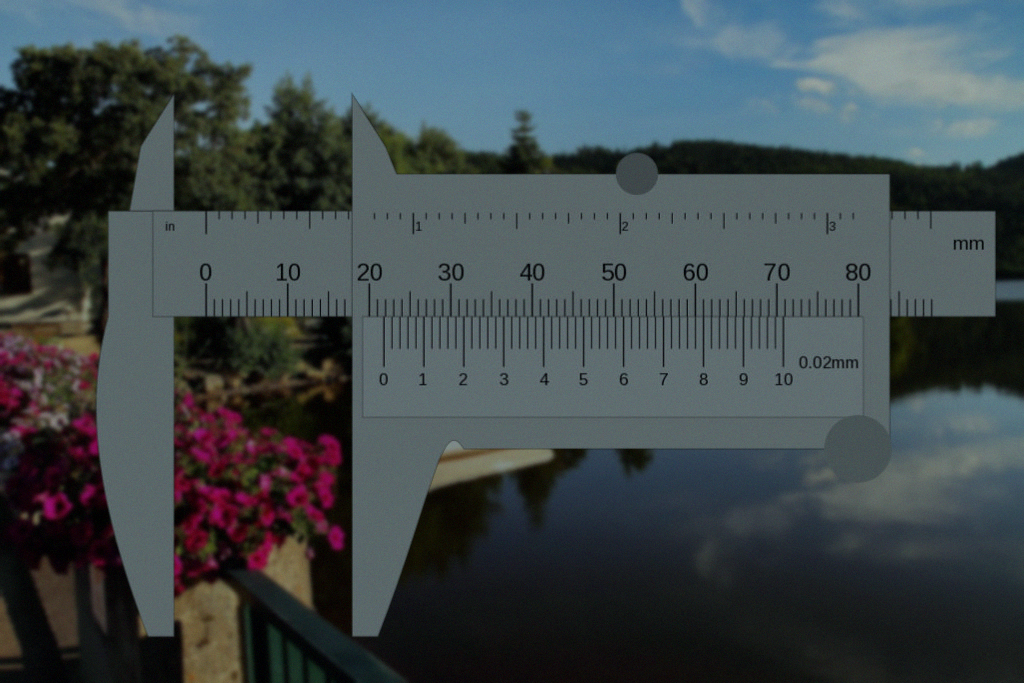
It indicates 21.8 mm
